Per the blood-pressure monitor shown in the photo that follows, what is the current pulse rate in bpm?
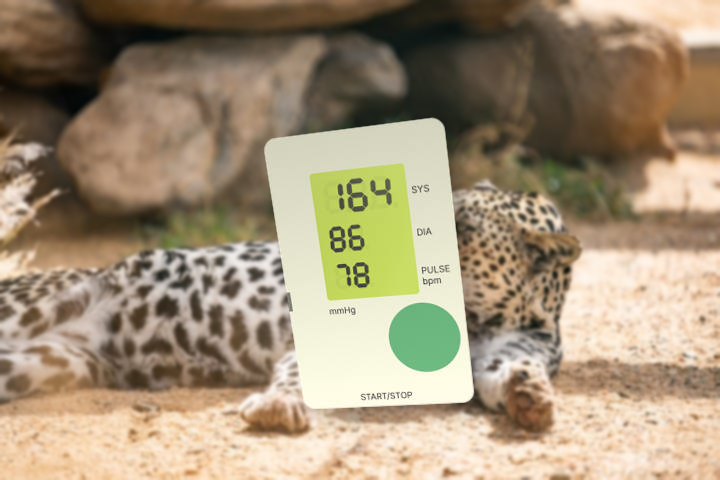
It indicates 78 bpm
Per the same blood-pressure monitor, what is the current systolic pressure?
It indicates 164 mmHg
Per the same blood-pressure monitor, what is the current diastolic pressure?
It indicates 86 mmHg
